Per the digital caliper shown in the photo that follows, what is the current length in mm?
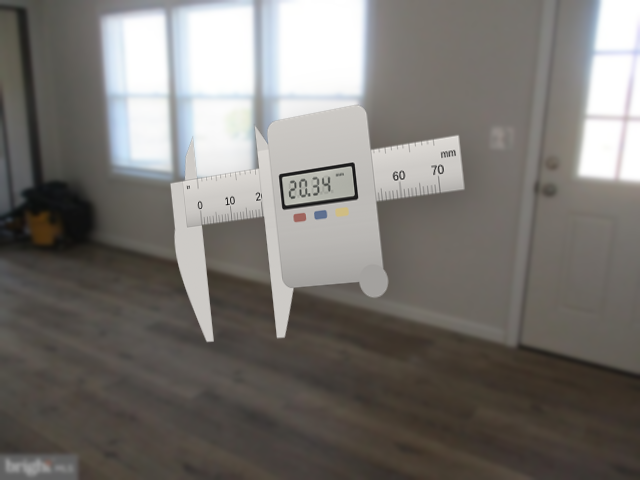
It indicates 20.34 mm
